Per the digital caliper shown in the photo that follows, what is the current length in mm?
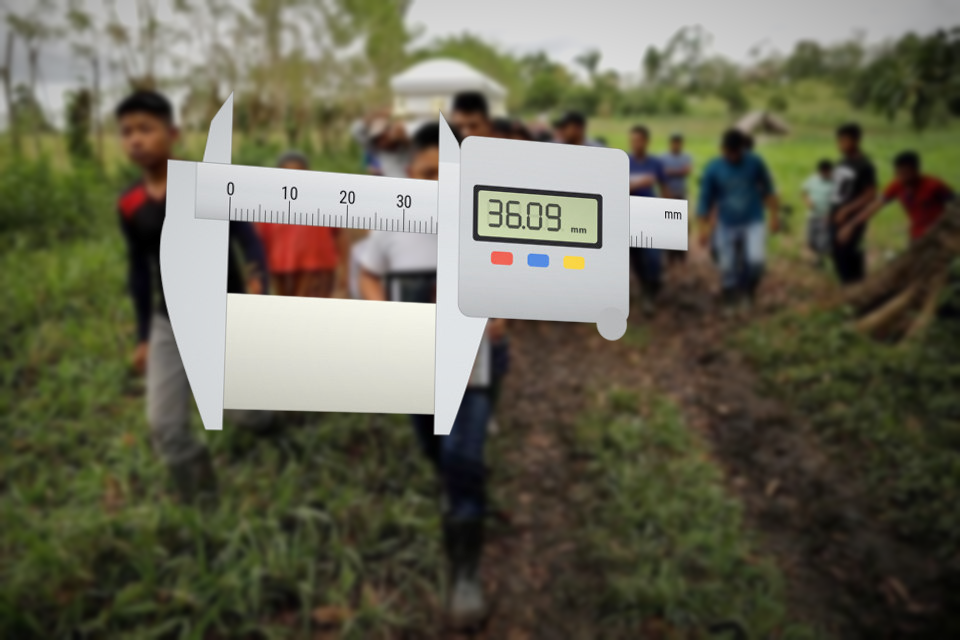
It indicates 36.09 mm
